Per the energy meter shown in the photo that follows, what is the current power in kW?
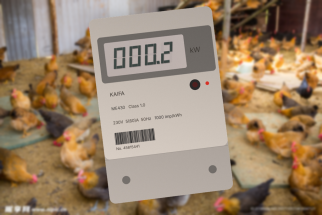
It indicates 0.2 kW
